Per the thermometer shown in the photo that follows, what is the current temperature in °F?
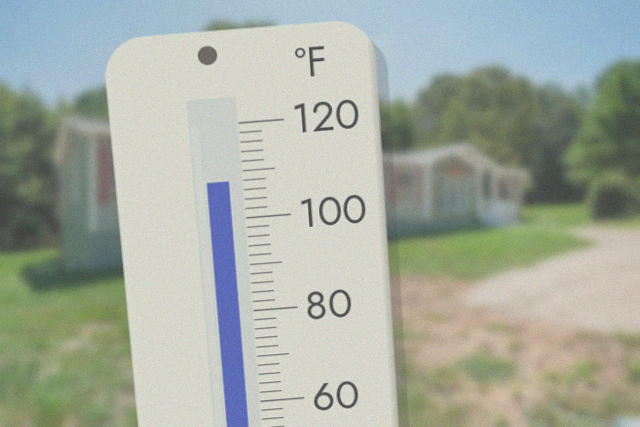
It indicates 108 °F
